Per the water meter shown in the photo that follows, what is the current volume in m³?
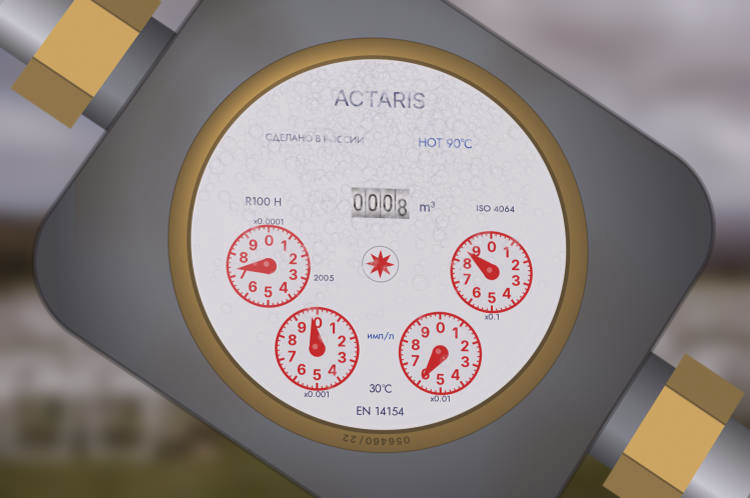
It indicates 7.8597 m³
